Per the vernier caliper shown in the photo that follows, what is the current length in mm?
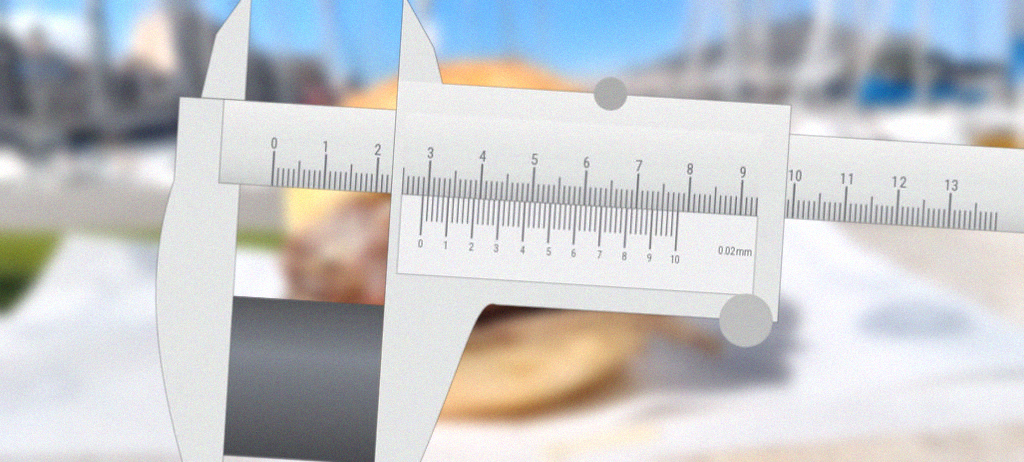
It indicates 29.0 mm
